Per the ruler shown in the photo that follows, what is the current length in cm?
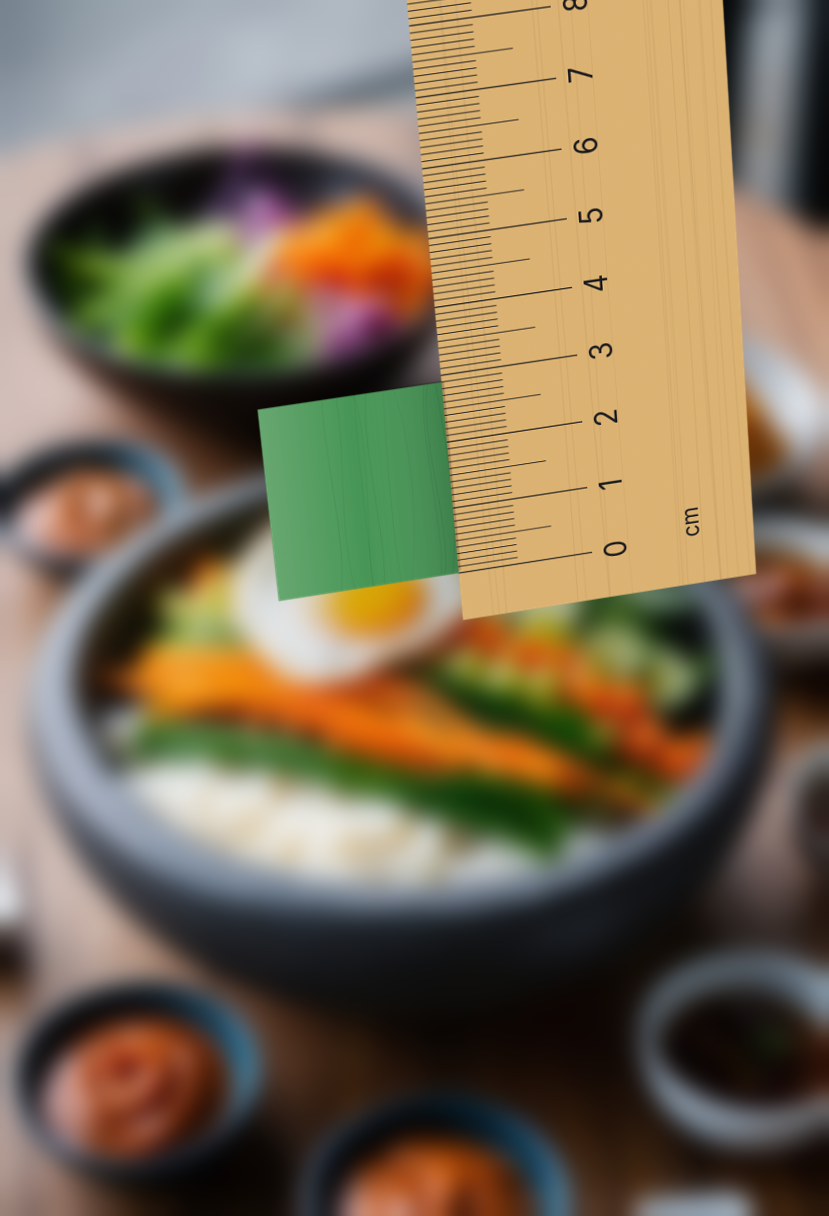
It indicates 2.9 cm
